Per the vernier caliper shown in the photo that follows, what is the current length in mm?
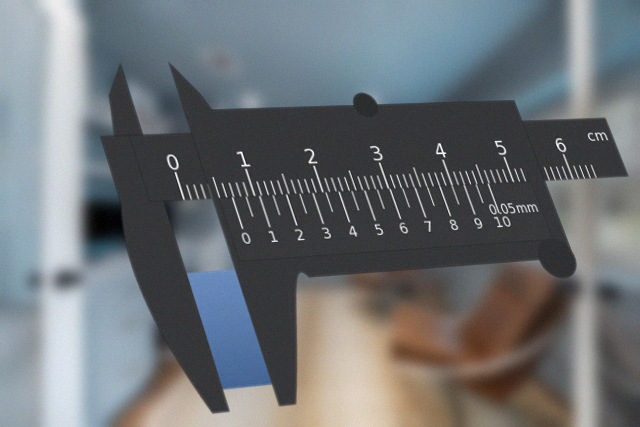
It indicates 6.8 mm
